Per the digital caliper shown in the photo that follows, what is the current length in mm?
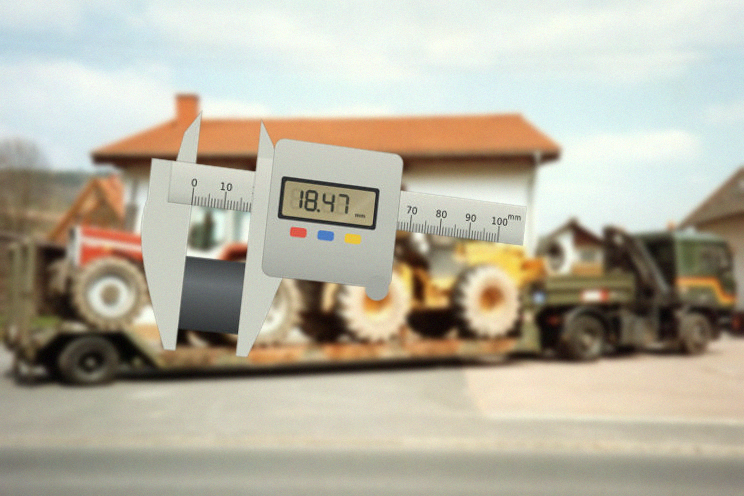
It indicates 18.47 mm
